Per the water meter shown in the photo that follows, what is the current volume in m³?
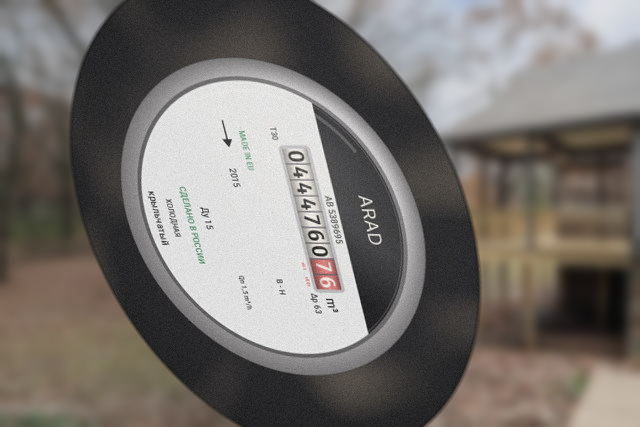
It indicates 444760.76 m³
